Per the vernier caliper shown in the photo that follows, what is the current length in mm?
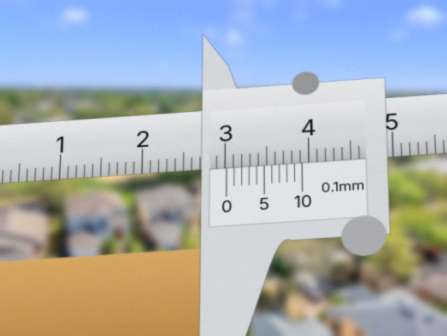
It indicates 30.2 mm
